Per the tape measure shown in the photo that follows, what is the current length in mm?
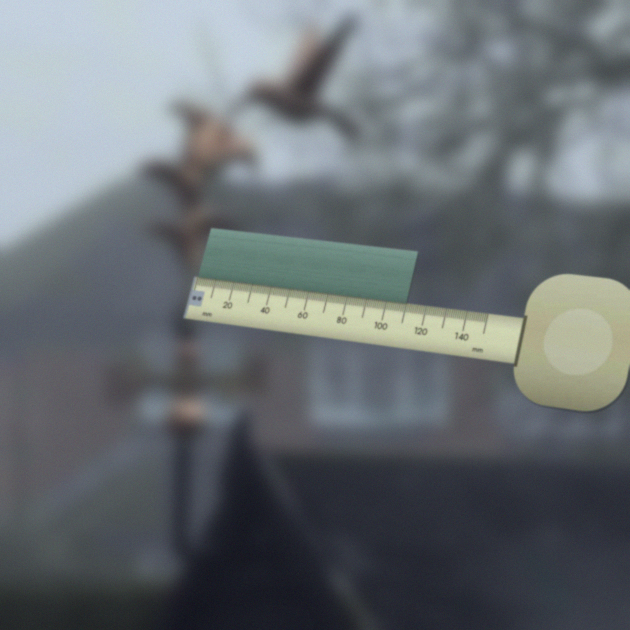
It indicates 110 mm
